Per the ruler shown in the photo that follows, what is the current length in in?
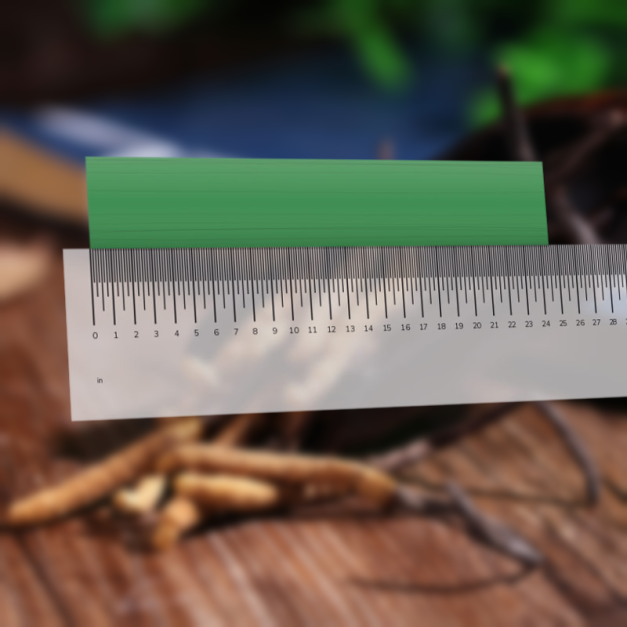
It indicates 24.5 in
